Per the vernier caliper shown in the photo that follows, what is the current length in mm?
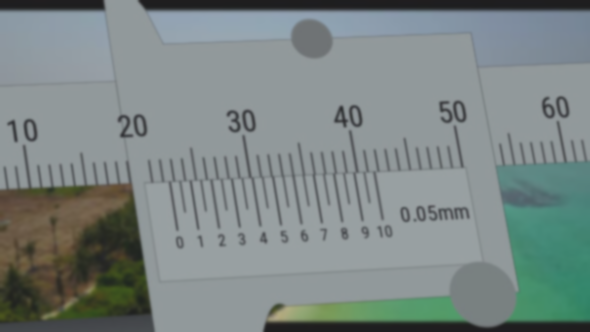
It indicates 22.6 mm
